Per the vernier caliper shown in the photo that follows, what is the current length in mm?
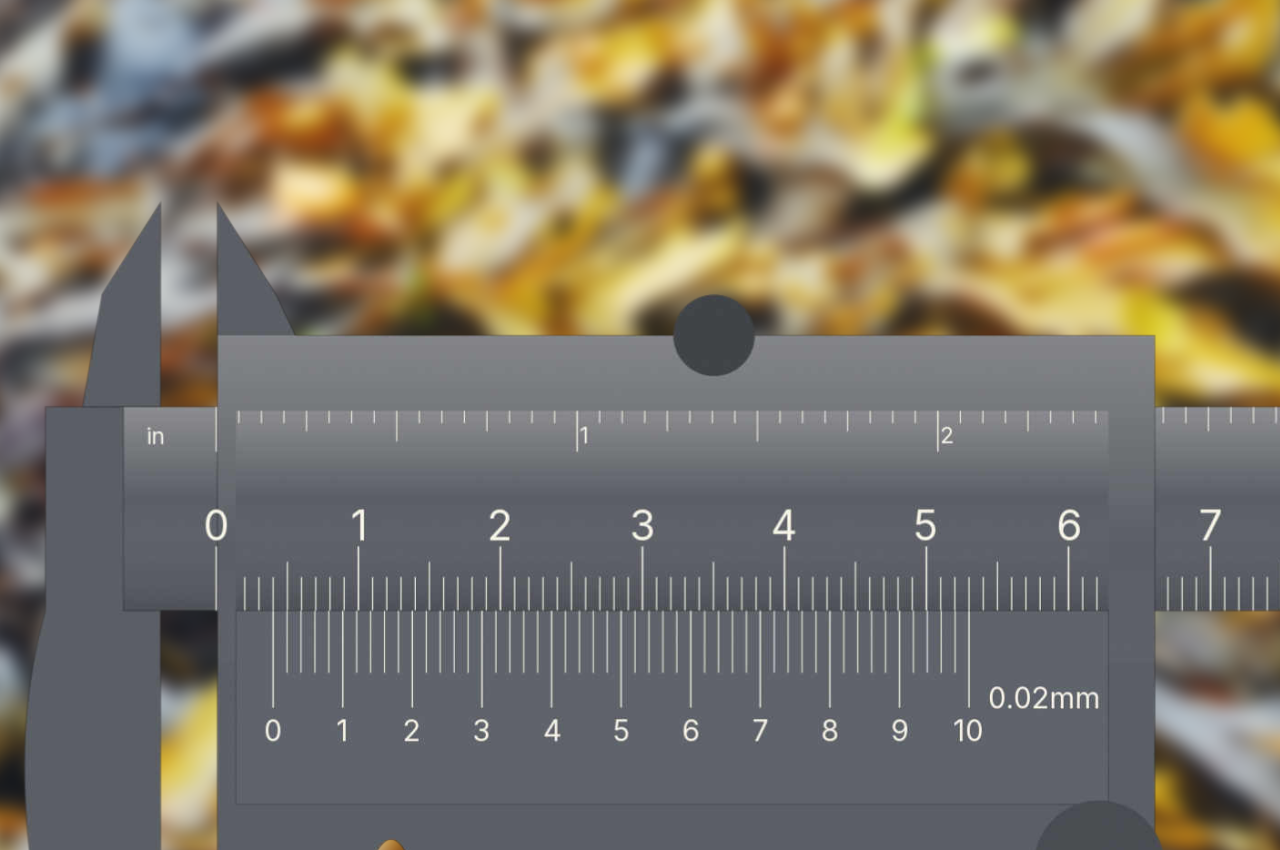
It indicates 4.0 mm
